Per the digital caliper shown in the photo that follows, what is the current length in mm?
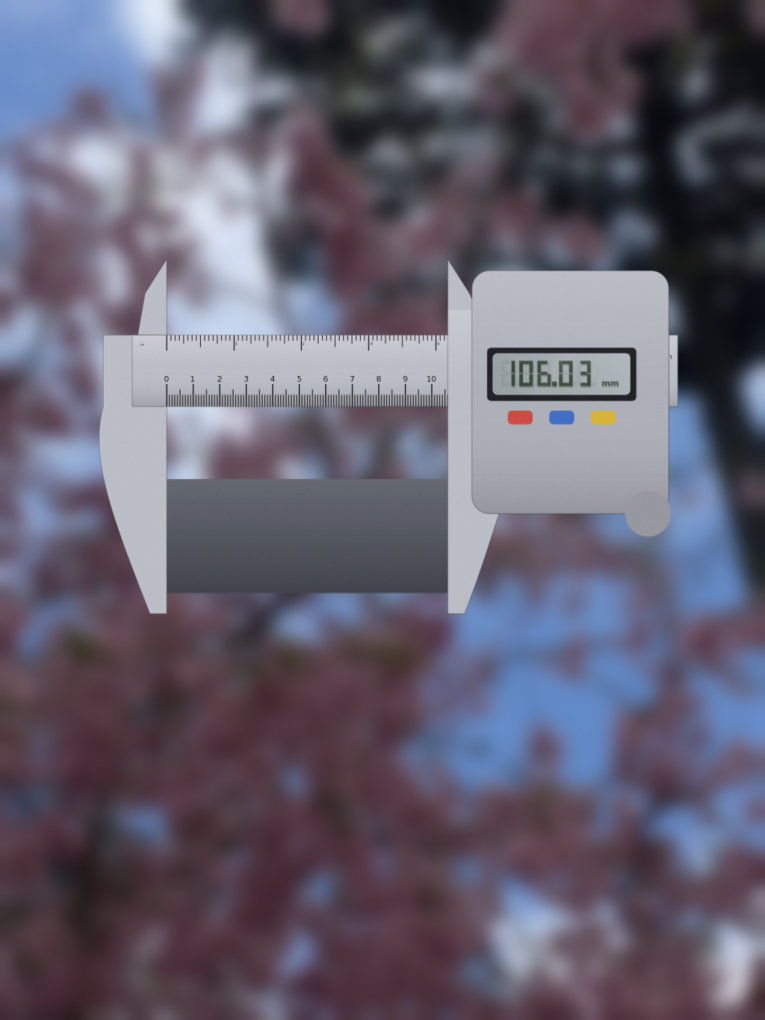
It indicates 106.03 mm
